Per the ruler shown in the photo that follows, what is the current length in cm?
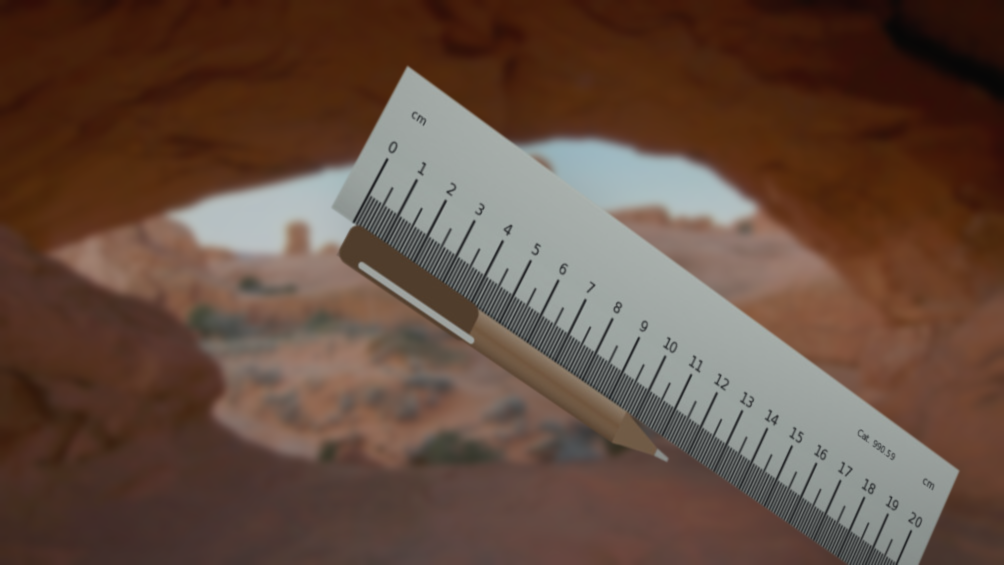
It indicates 11.5 cm
